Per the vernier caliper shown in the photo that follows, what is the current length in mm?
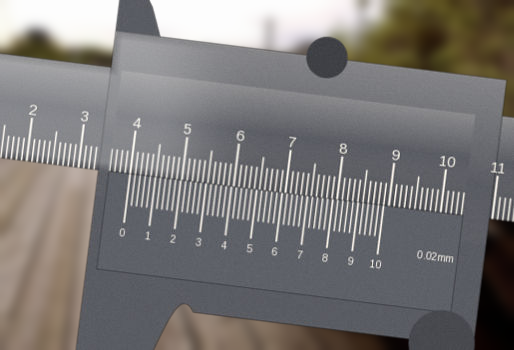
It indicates 40.0 mm
